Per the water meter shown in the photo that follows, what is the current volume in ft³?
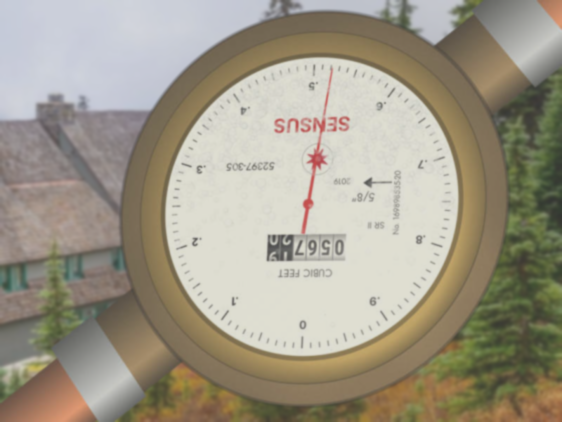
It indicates 56719.52 ft³
